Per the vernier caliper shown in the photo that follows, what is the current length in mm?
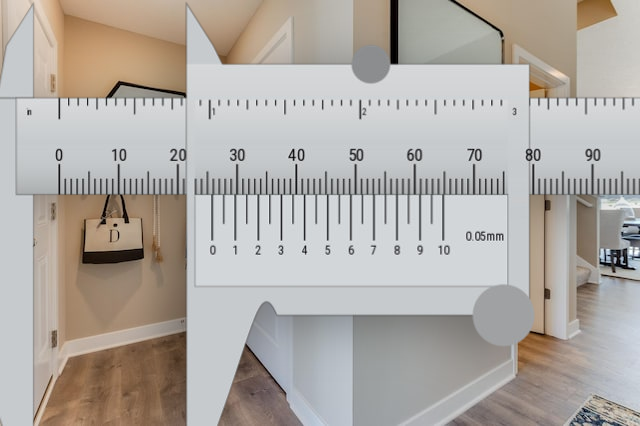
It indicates 25.8 mm
